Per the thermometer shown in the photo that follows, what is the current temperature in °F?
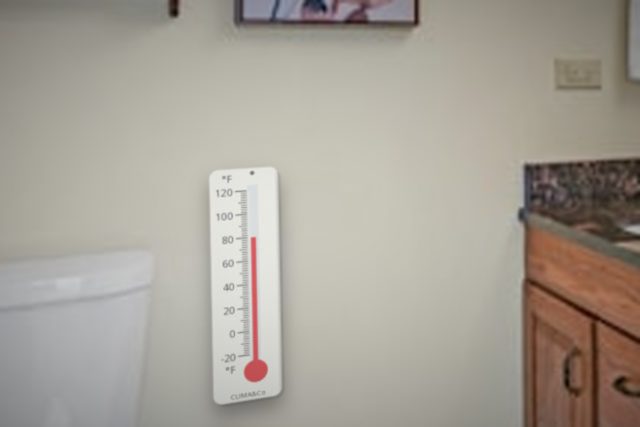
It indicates 80 °F
